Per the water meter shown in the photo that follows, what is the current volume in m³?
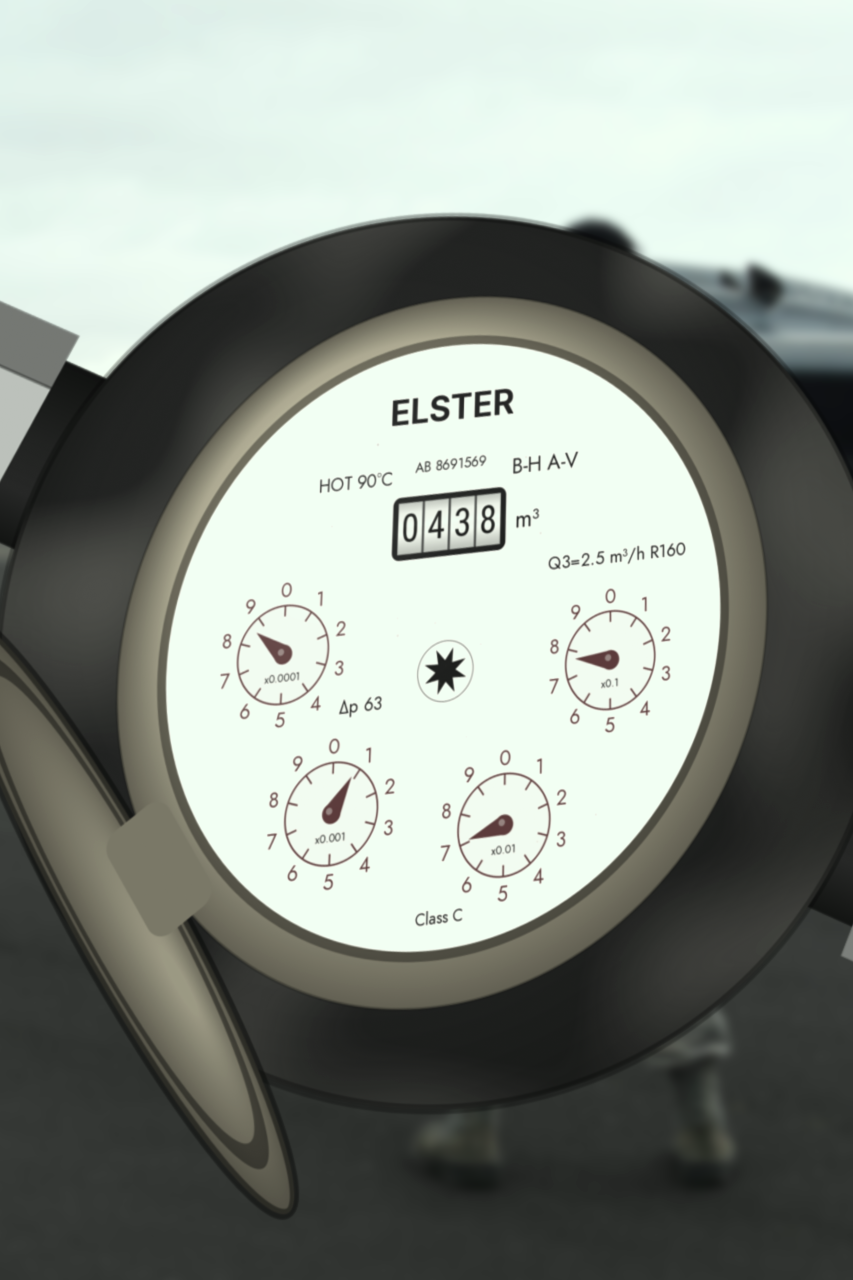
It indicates 438.7708 m³
